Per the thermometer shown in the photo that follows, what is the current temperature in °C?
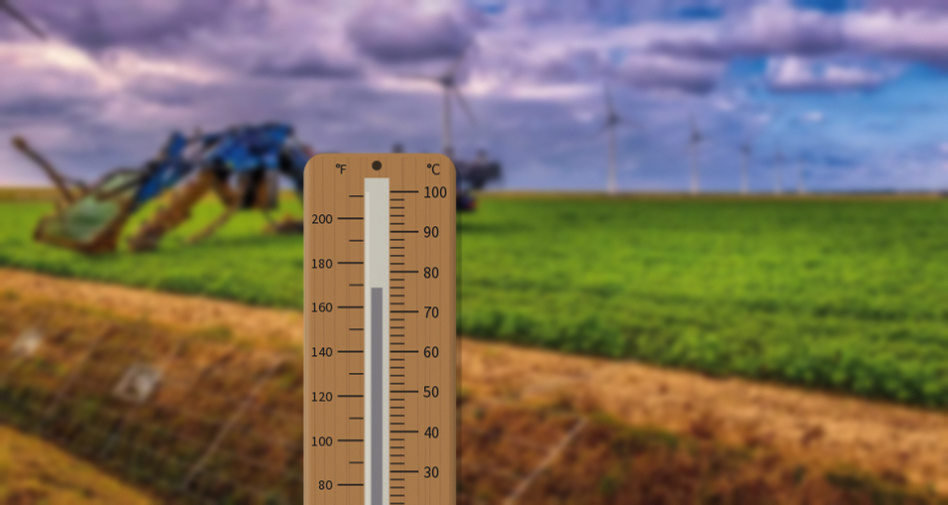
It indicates 76 °C
